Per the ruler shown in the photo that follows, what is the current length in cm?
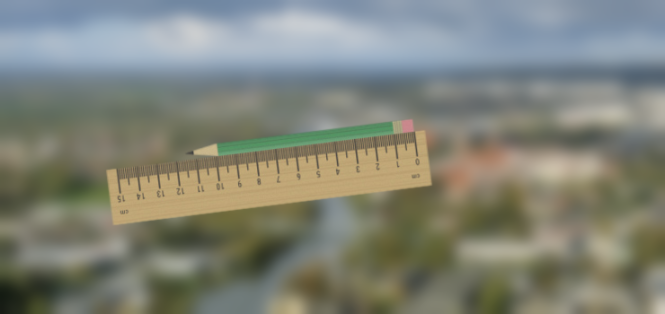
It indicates 11.5 cm
